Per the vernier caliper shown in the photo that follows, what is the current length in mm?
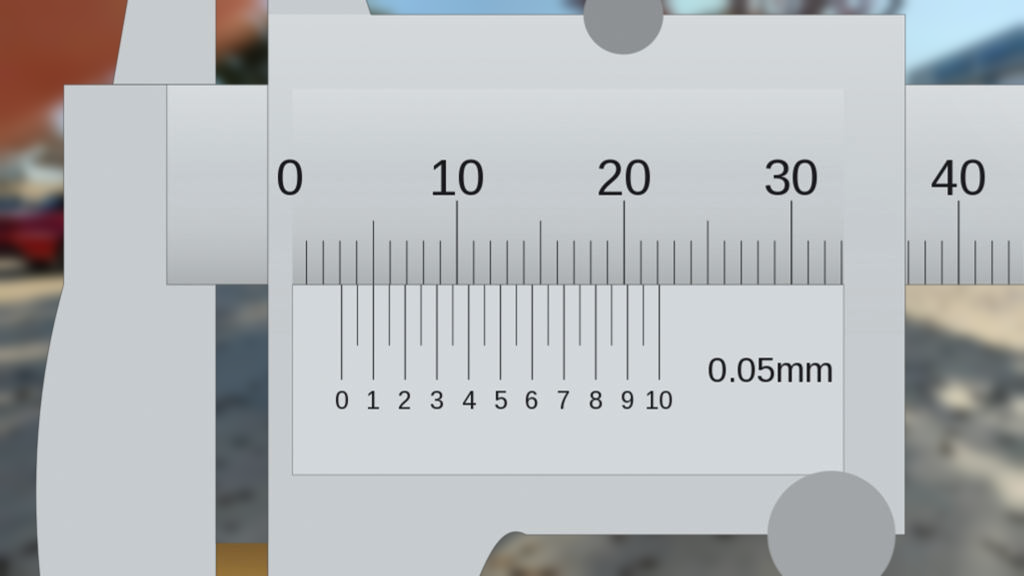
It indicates 3.1 mm
